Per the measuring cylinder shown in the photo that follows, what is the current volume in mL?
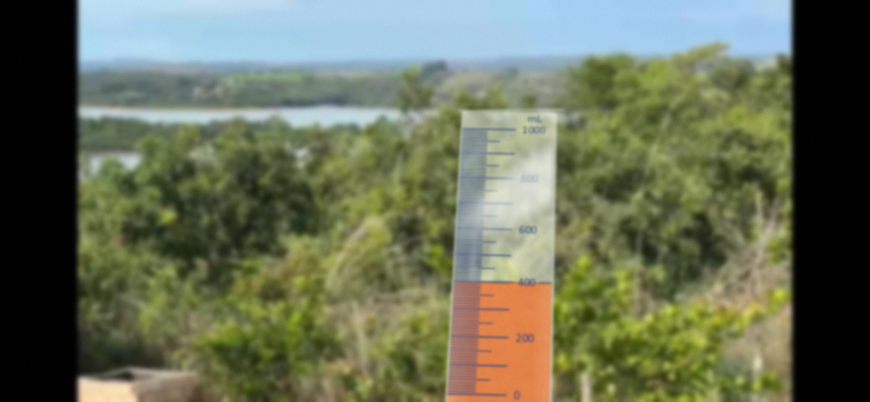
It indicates 400 mL
